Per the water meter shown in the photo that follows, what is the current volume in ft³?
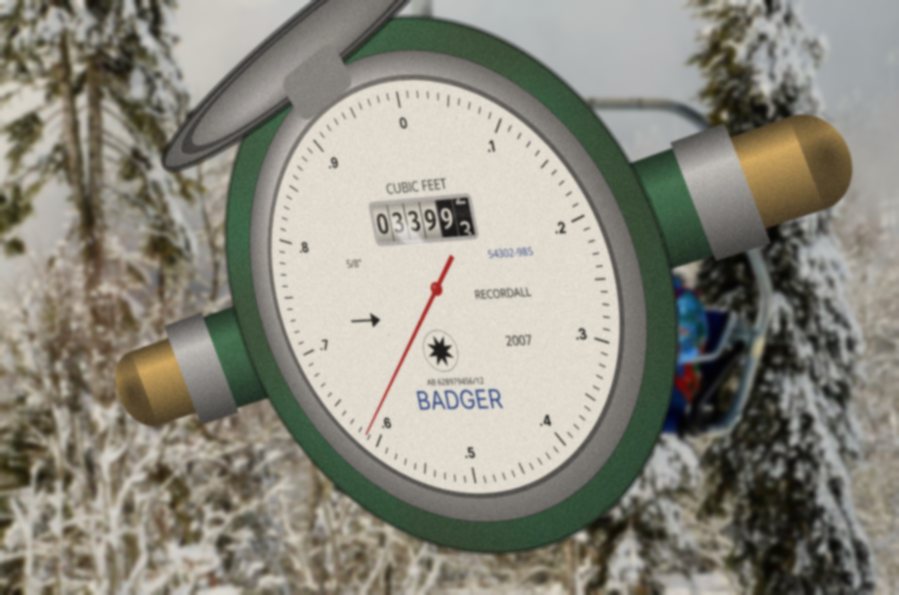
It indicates 33992.61 ft³
